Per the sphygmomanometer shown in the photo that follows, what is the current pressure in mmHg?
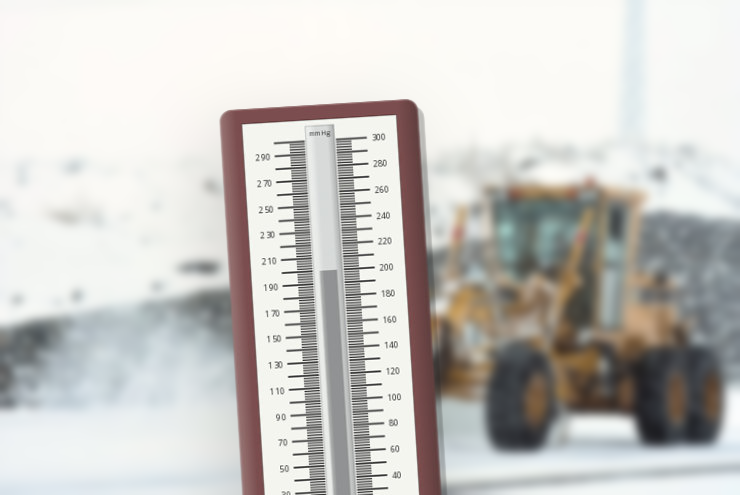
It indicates 200 mmHg
